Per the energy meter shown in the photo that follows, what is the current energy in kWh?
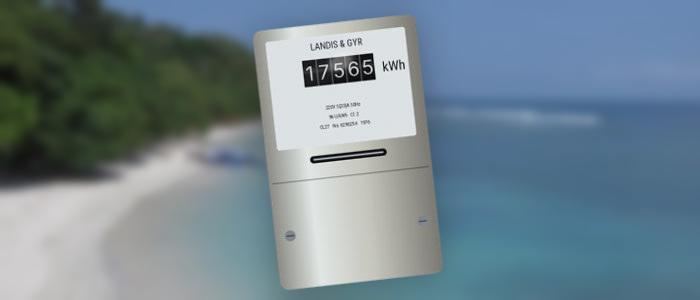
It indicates 17565 kWh
